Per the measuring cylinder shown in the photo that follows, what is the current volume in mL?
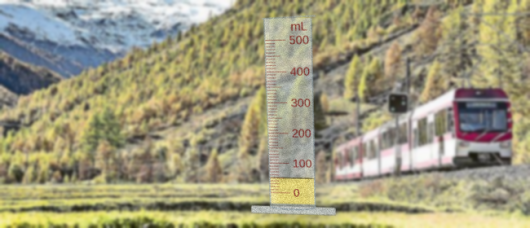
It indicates 50 mL
